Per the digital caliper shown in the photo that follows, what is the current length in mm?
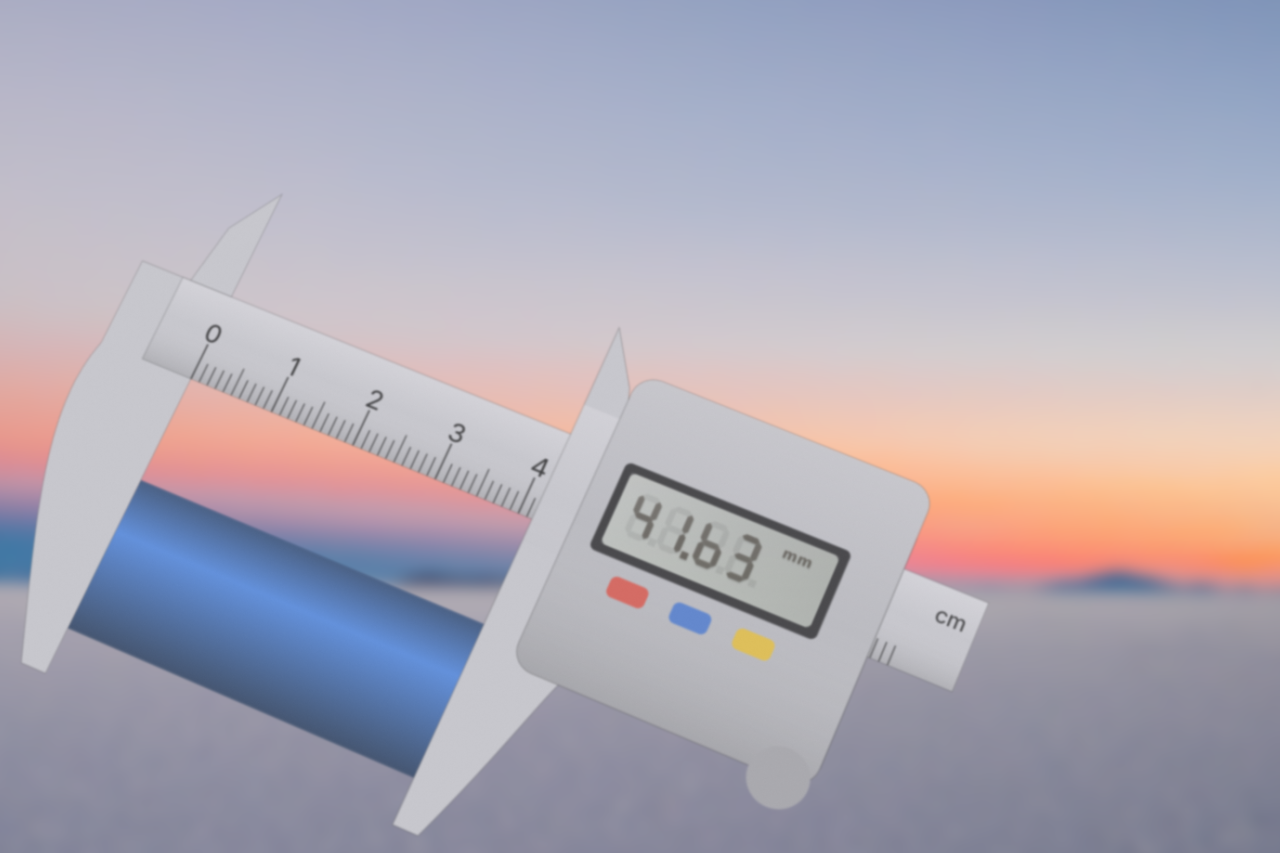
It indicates 41.63 mm
